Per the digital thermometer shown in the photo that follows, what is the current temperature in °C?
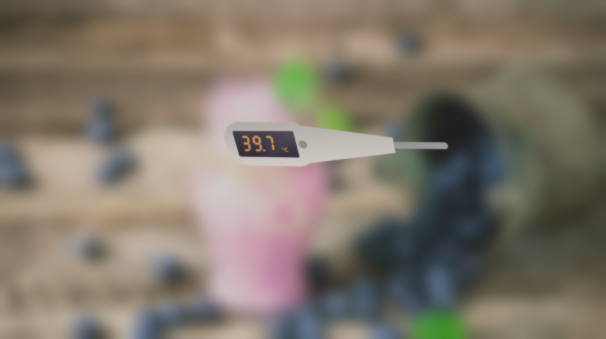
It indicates 39.7 °C
